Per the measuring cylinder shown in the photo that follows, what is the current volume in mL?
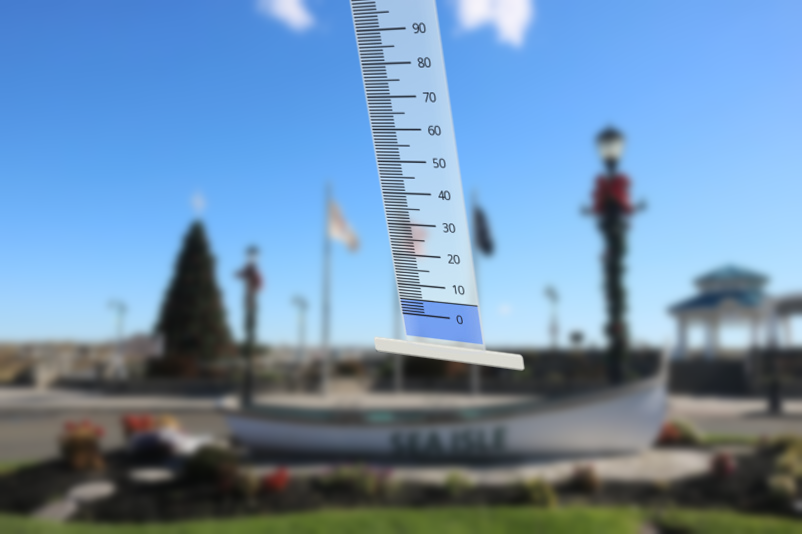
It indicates 5 mL
